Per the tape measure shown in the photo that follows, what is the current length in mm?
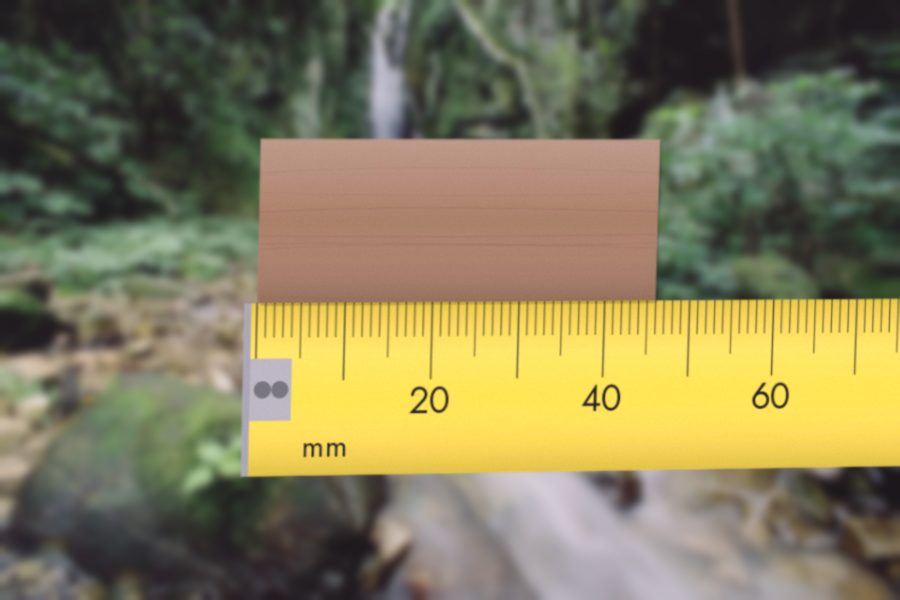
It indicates 46 mm
